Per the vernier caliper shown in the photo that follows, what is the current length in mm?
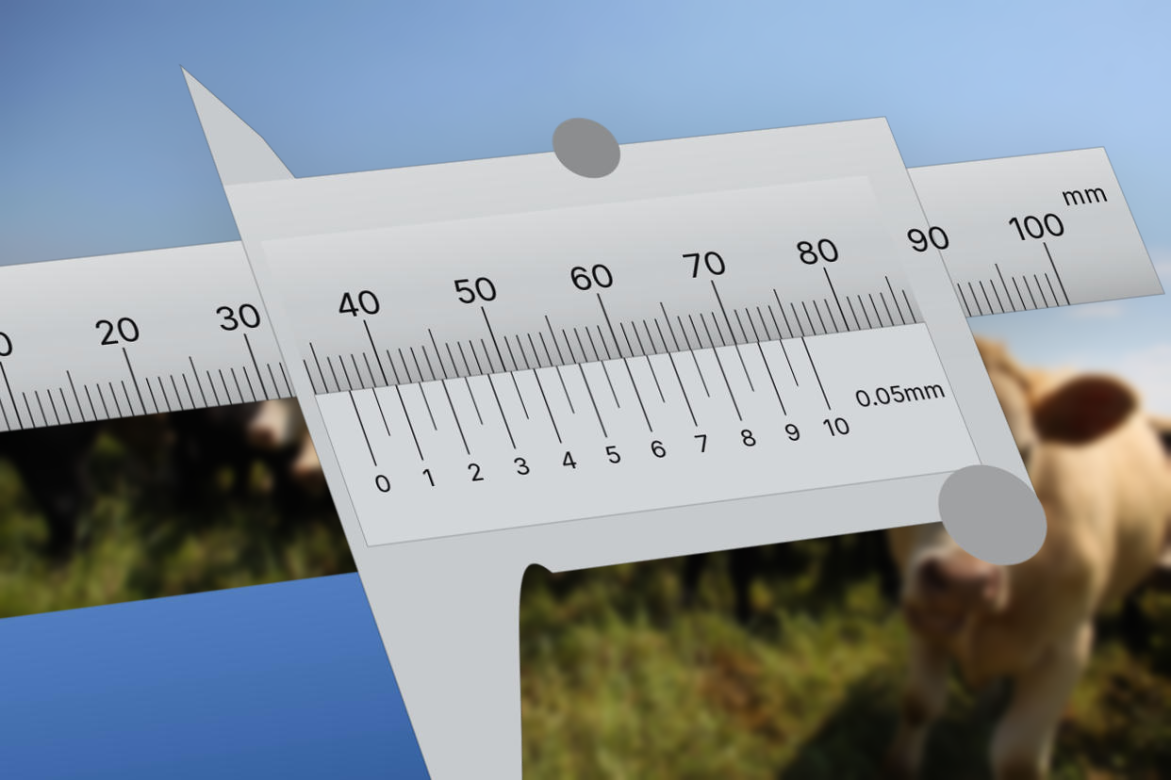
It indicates 36.8 mm
